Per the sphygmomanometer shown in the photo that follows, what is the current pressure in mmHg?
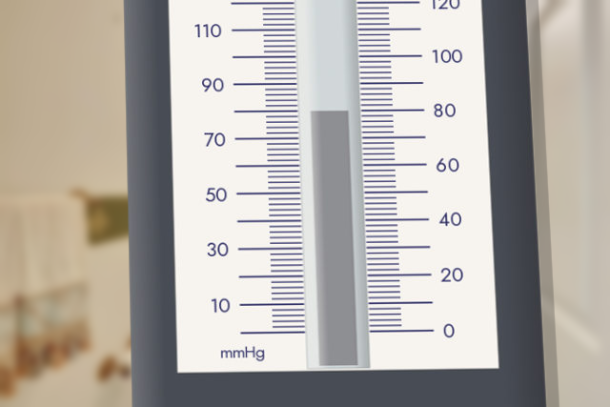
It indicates 80 mmHg
